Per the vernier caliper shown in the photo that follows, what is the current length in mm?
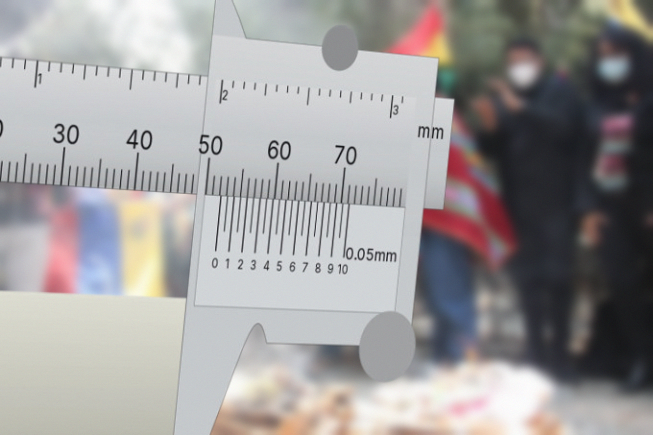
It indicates 52.2 mm
